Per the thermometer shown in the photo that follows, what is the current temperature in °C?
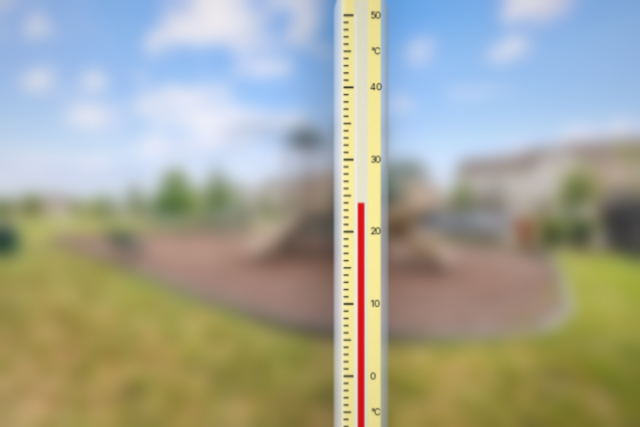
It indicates 24 °C
